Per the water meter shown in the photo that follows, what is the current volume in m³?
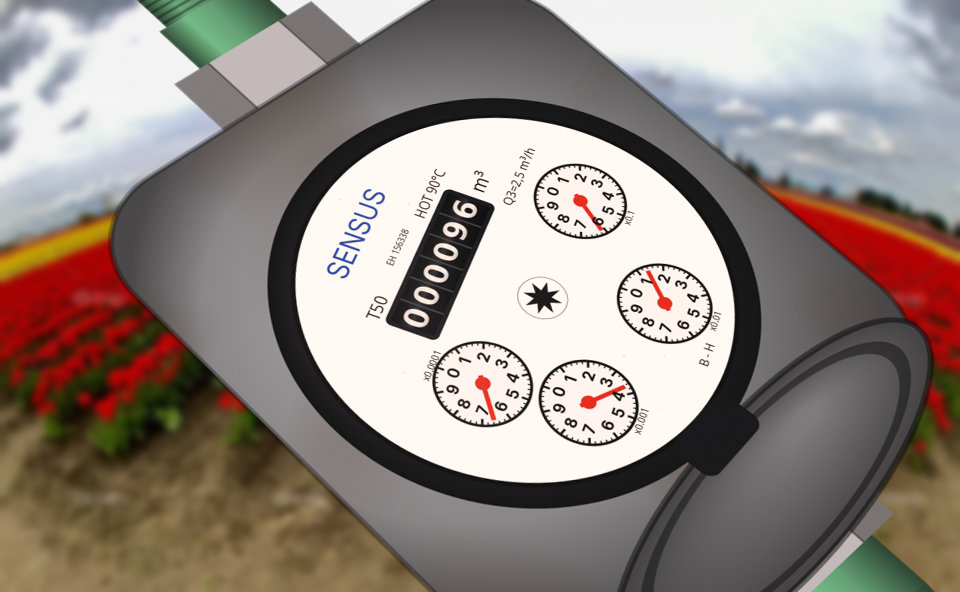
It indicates 96.6136 m³
